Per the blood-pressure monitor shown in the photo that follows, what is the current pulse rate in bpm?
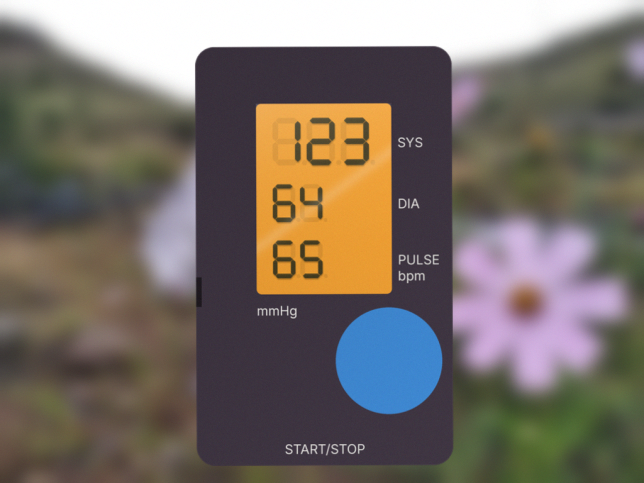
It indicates 65 bpm
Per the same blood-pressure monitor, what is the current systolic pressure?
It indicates 123 mmHg
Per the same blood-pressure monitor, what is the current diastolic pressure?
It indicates 64 mmHg
